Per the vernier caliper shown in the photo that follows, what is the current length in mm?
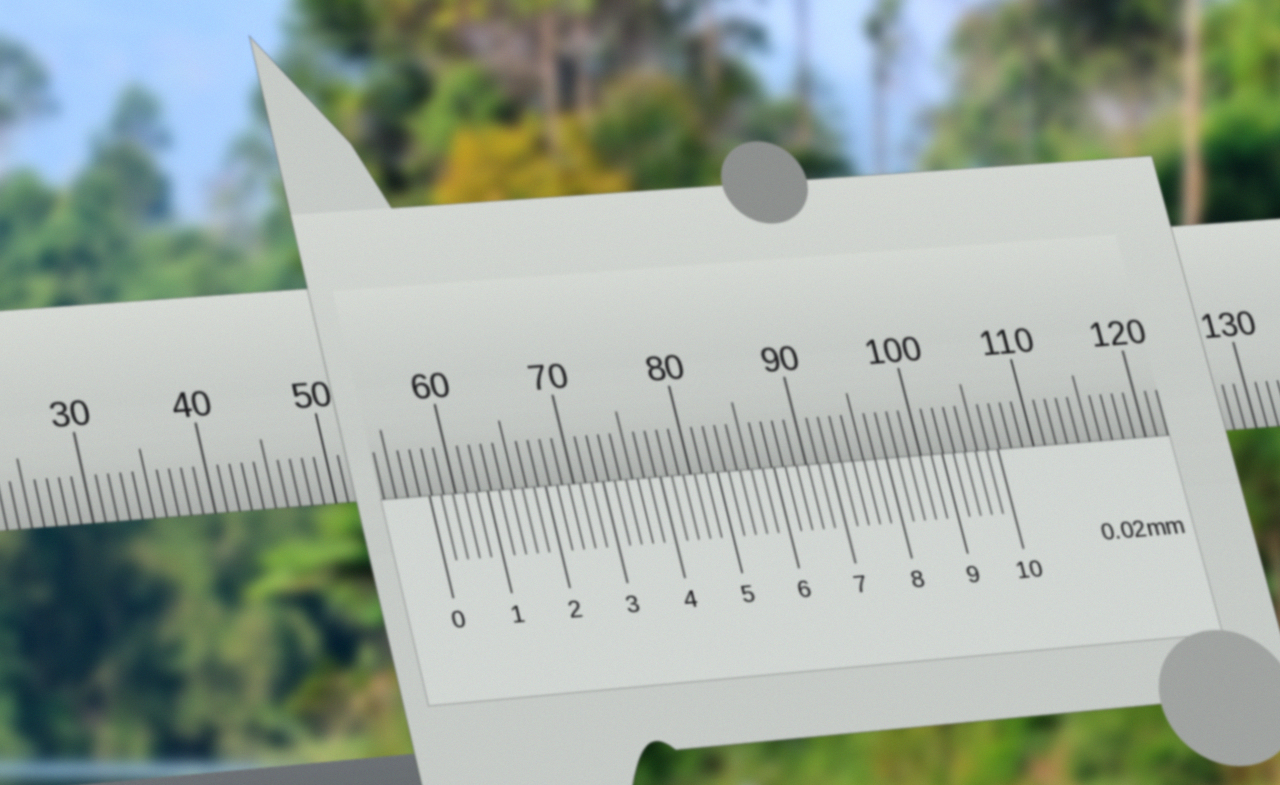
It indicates 57.8 mm
